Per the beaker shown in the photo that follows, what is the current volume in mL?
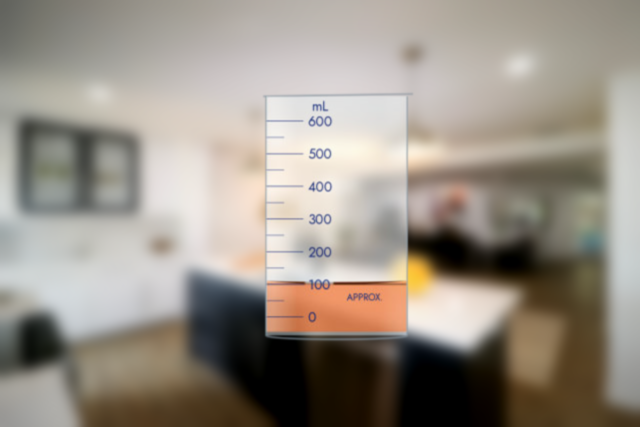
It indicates 100 mL
